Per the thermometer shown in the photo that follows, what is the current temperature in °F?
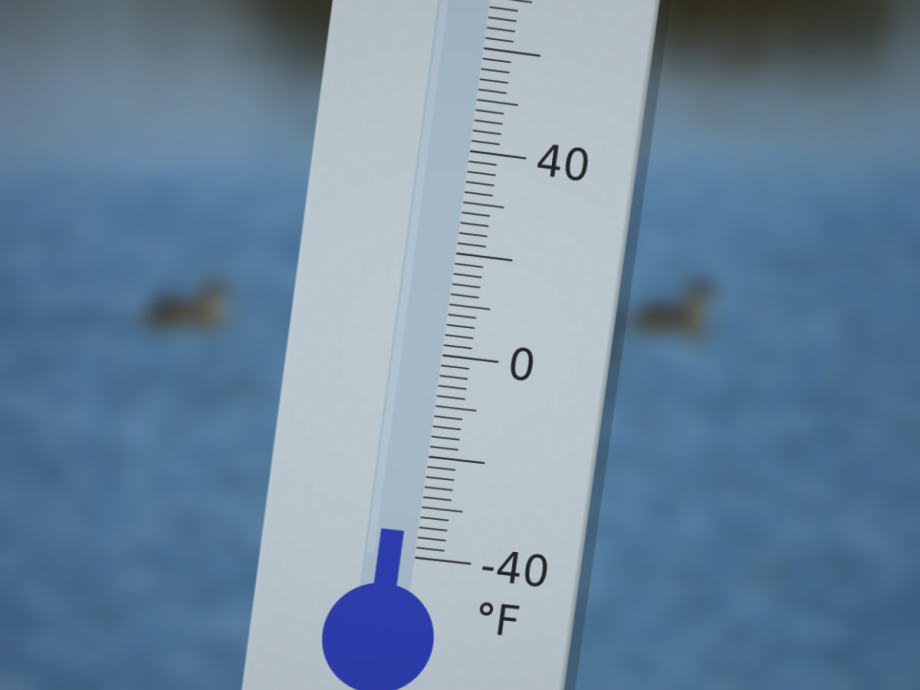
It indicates -35 °F
